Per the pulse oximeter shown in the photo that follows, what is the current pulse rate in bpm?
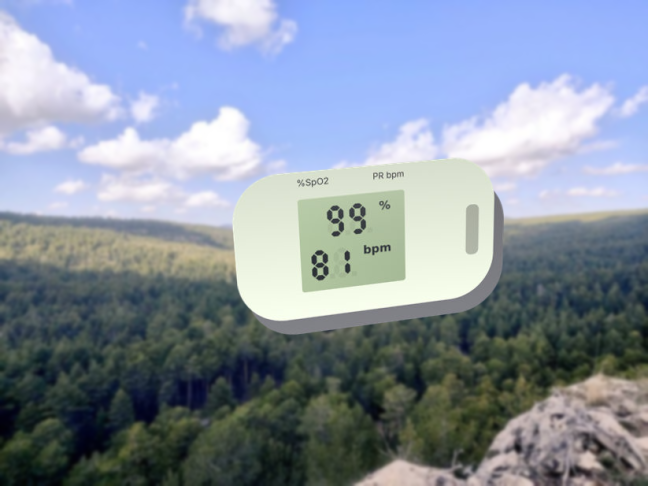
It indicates 81 bpm
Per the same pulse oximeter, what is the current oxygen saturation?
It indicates 99 %
